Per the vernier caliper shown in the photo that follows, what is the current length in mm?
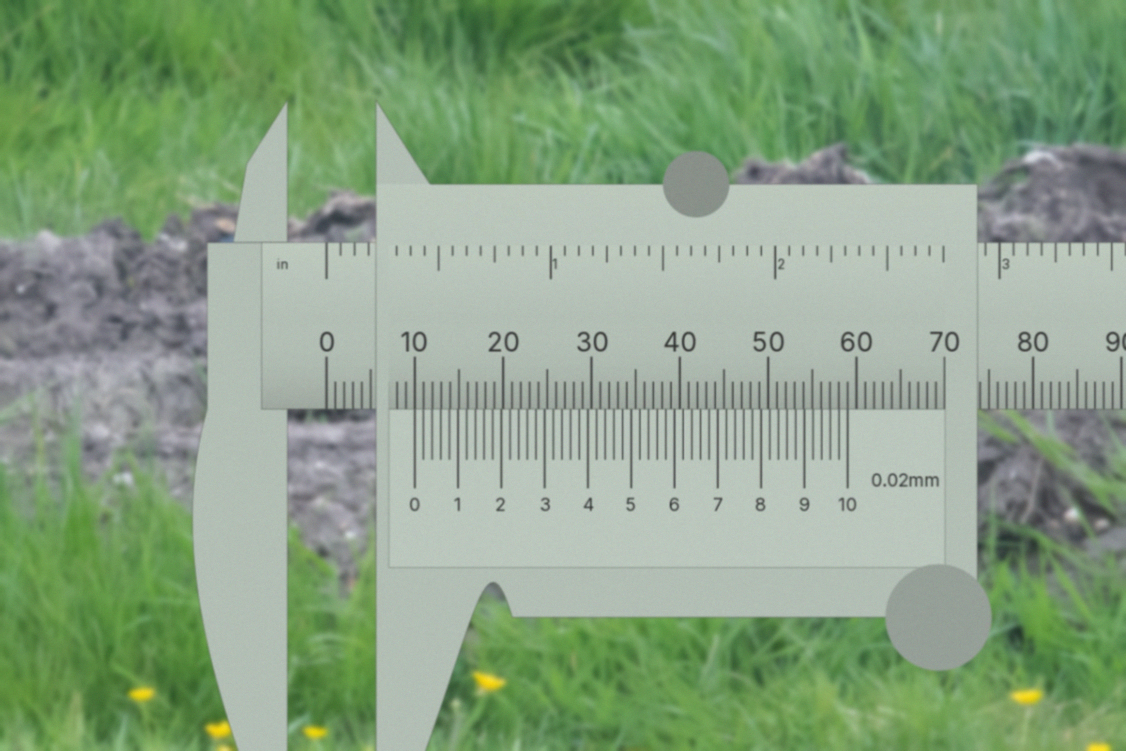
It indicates 10.0 mm
